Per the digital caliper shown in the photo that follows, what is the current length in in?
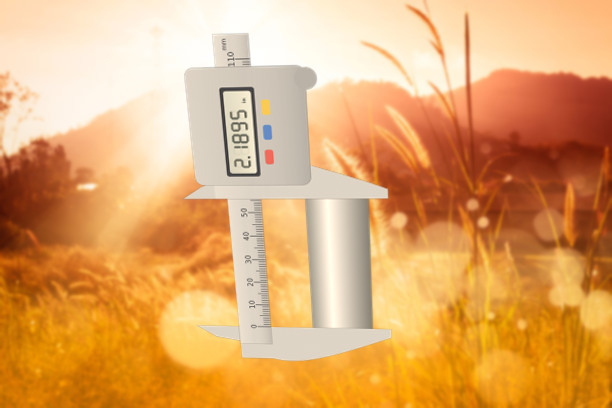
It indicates 2.1895 in
